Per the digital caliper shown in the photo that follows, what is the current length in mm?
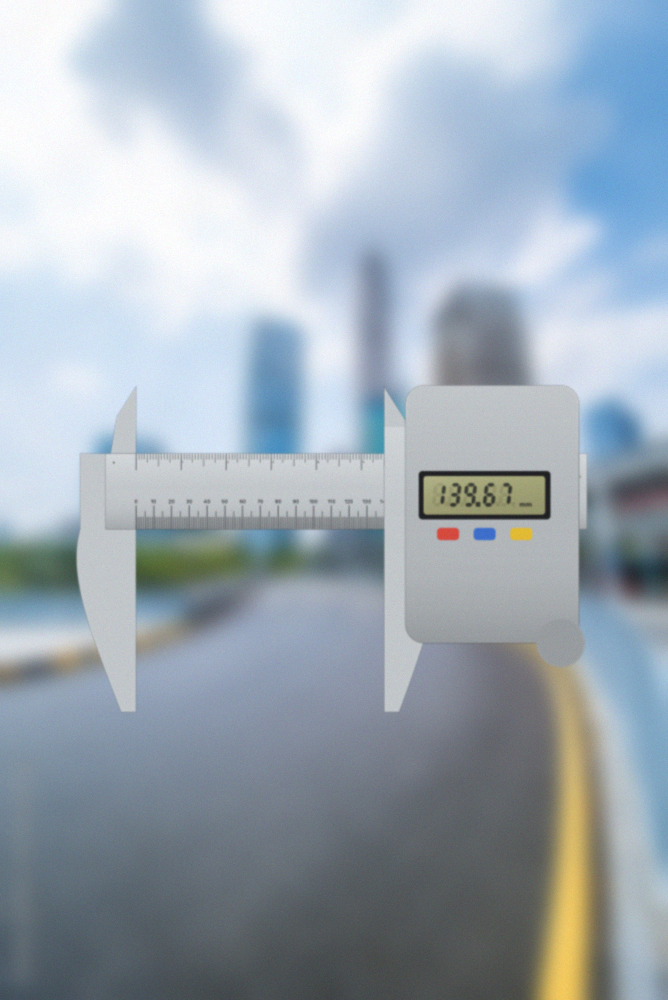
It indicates 139.67 mm
